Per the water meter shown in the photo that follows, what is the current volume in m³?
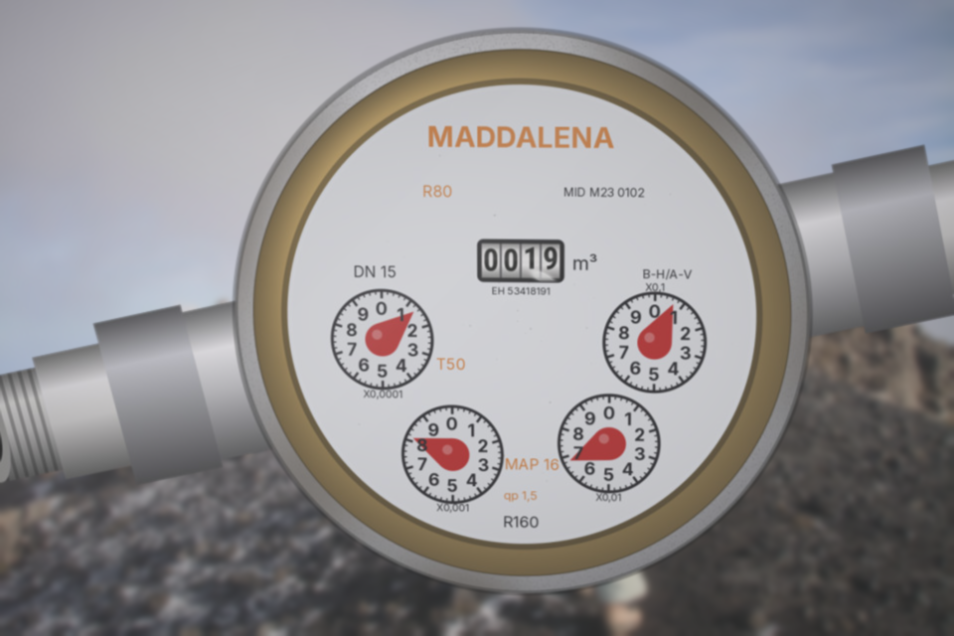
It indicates 19.0681 m³
